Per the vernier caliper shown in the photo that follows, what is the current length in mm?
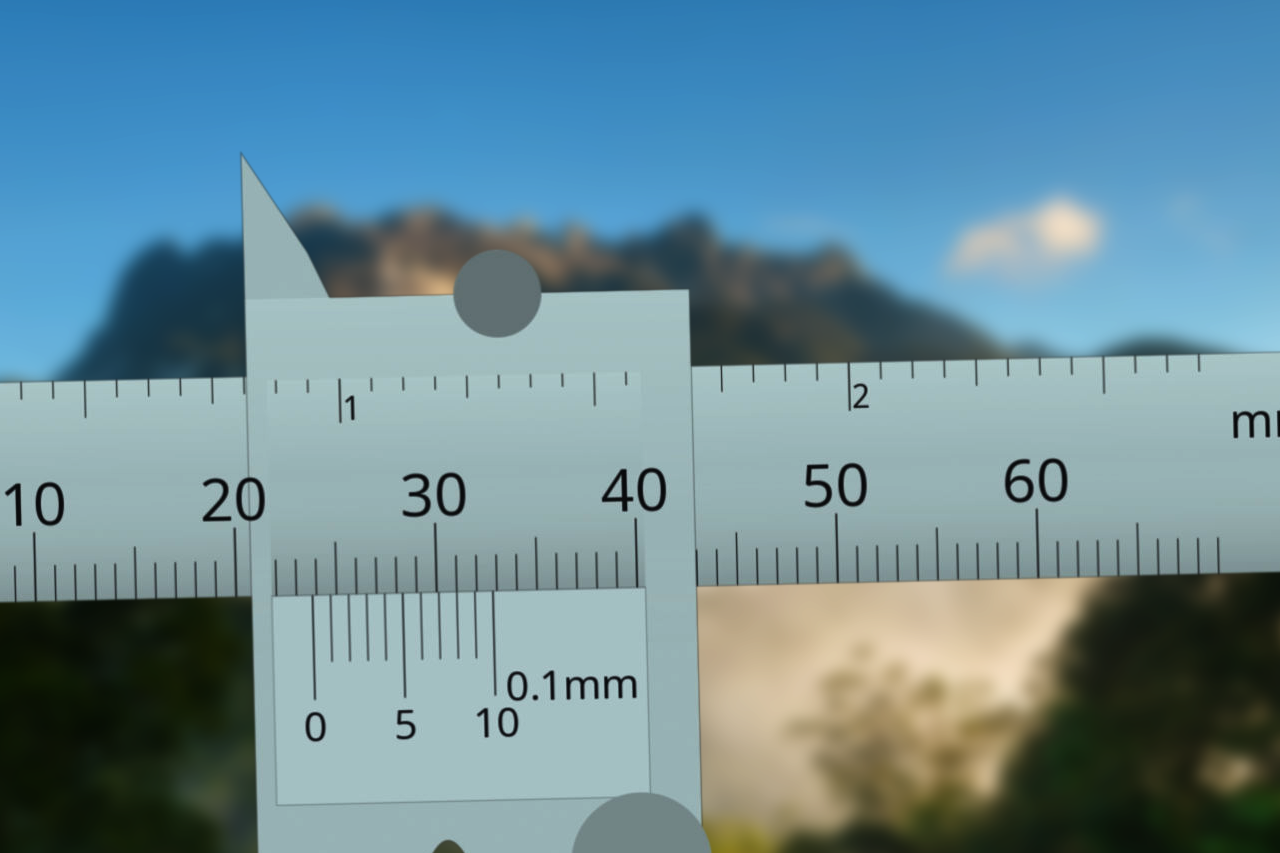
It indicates 23.8 mm
